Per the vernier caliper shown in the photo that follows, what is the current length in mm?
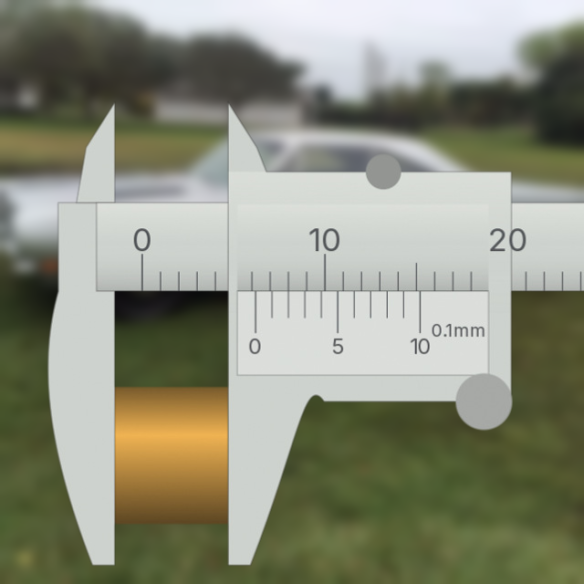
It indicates 6.2 mm
